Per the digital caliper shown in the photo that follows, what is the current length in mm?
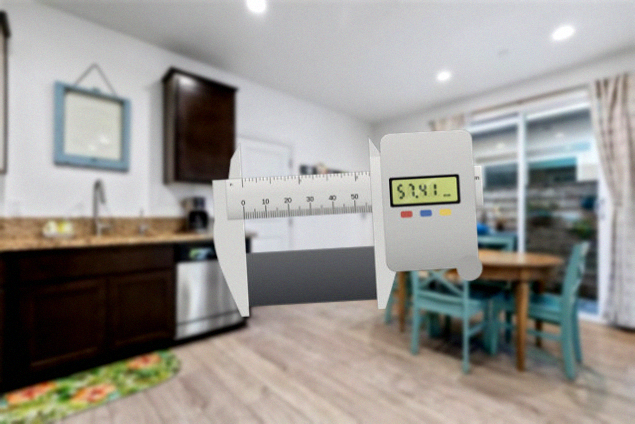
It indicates 57.41 mm
